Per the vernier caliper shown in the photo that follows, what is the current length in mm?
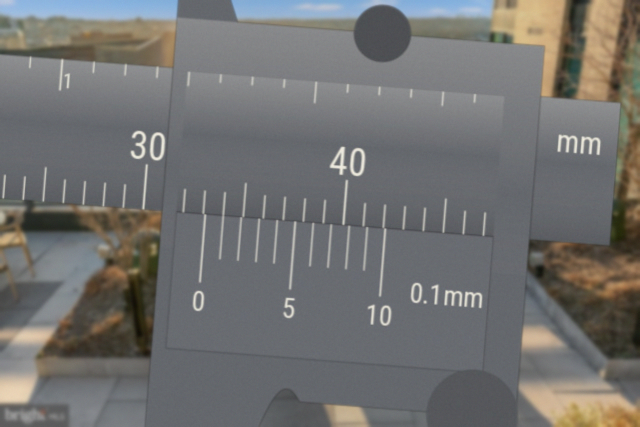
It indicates 33.1 mm
